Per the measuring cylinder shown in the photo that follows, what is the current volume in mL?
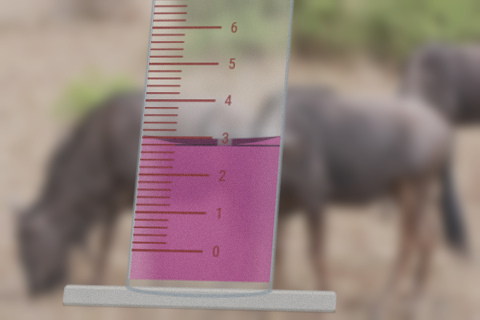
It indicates 2.8 mL
